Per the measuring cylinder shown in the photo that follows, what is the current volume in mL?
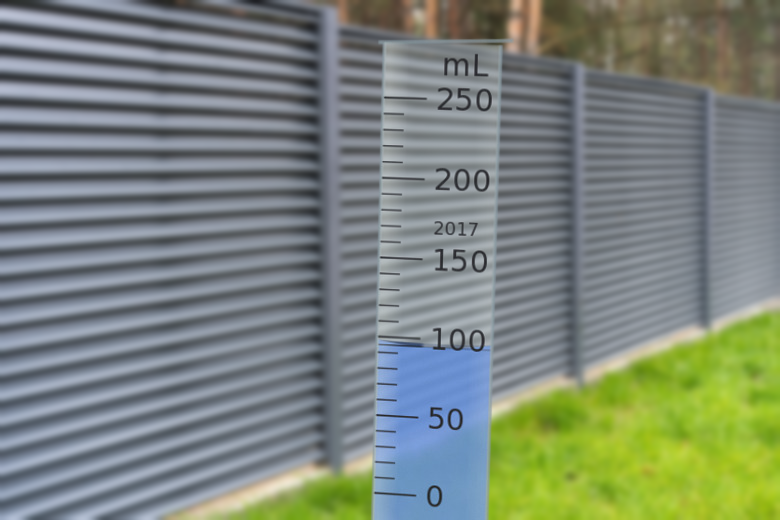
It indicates 95 mL
